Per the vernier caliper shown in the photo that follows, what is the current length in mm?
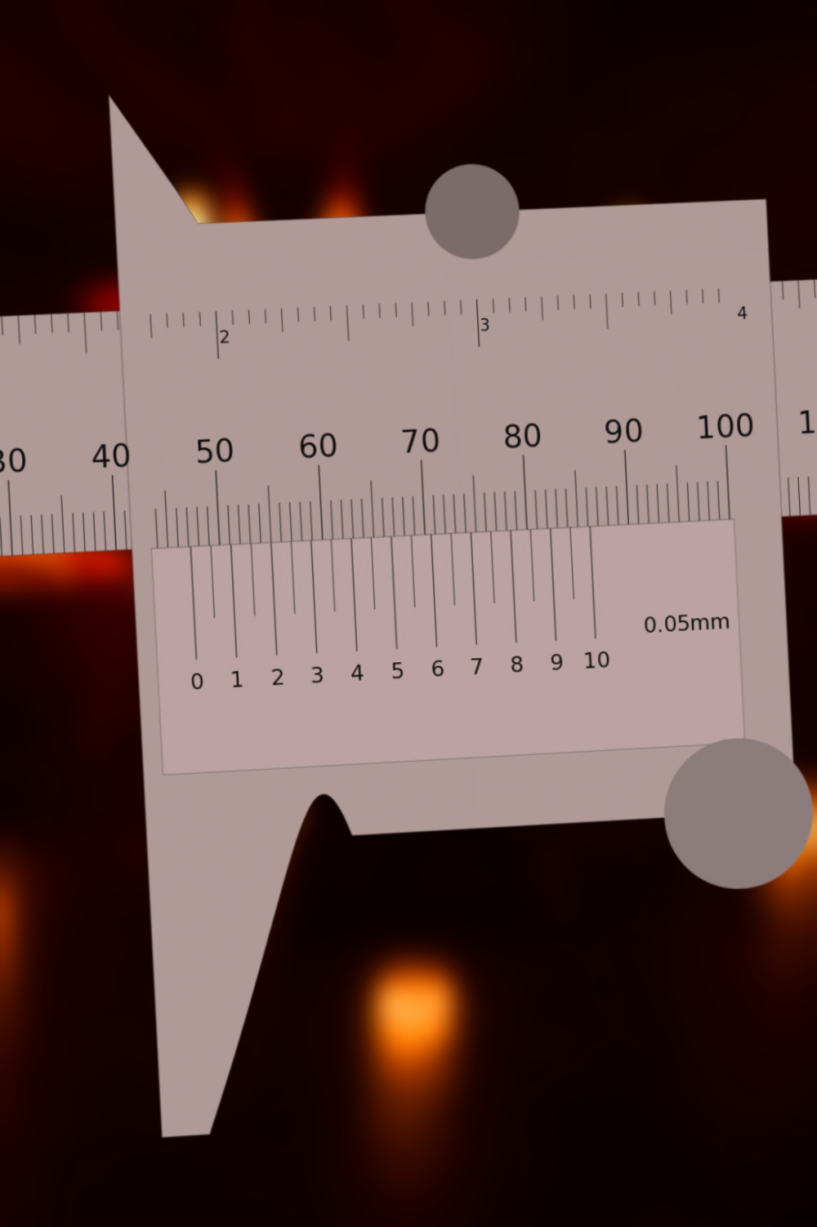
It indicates 47.2 mm
